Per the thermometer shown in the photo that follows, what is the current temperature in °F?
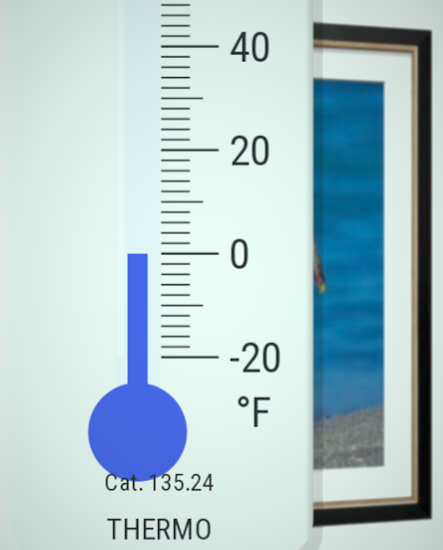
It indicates 0 °F
